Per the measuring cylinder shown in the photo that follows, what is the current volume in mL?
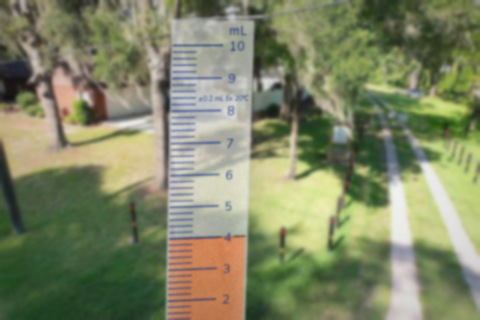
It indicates 4 mL
